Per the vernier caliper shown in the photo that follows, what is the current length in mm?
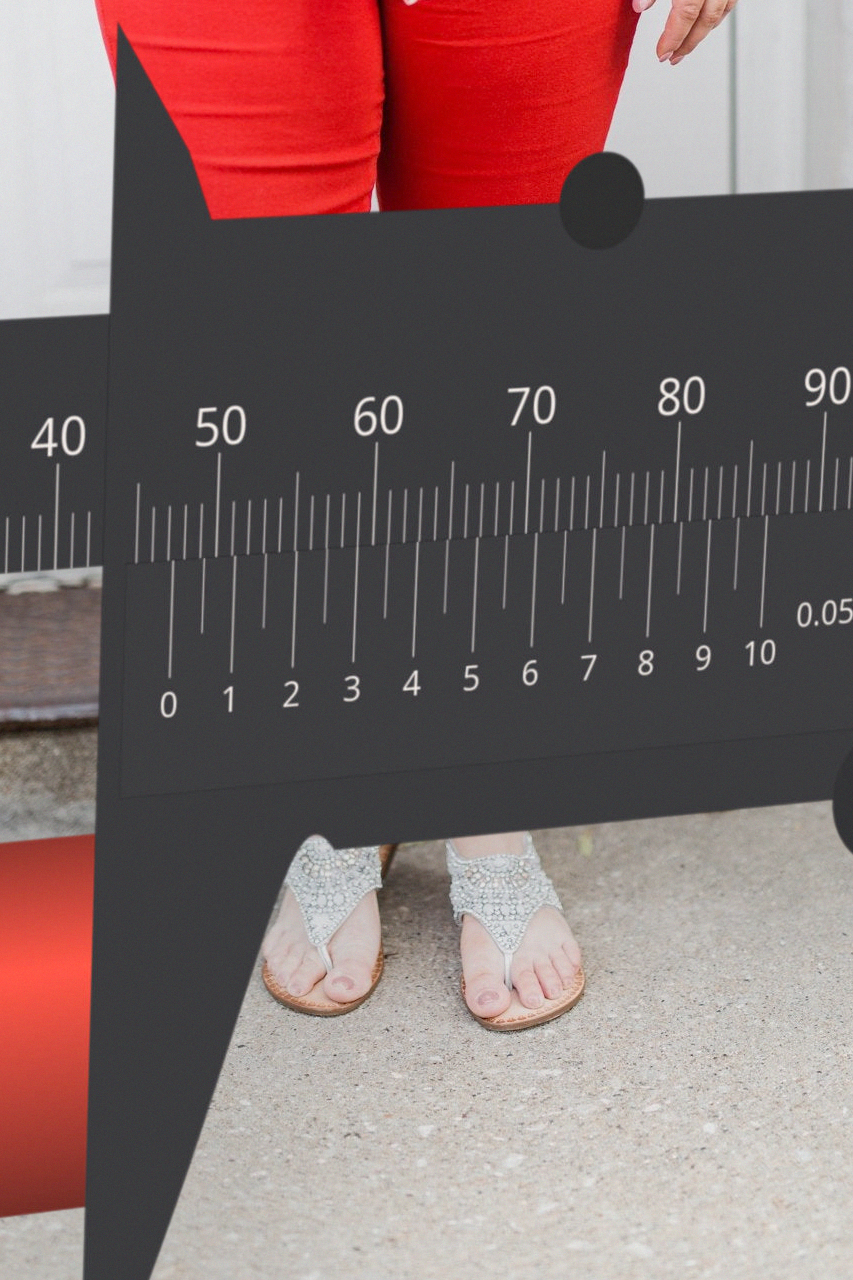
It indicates 47.3 mm
